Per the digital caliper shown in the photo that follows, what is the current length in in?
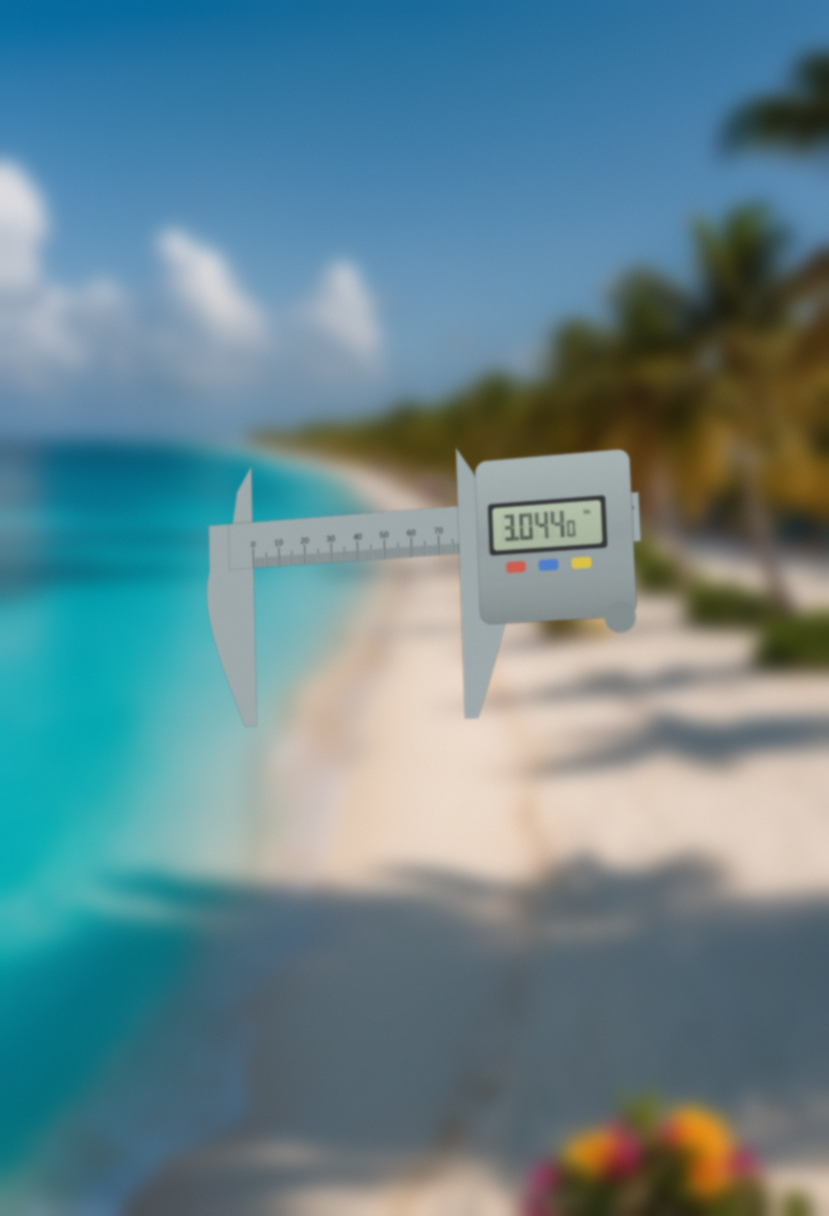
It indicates 3.0440 in
